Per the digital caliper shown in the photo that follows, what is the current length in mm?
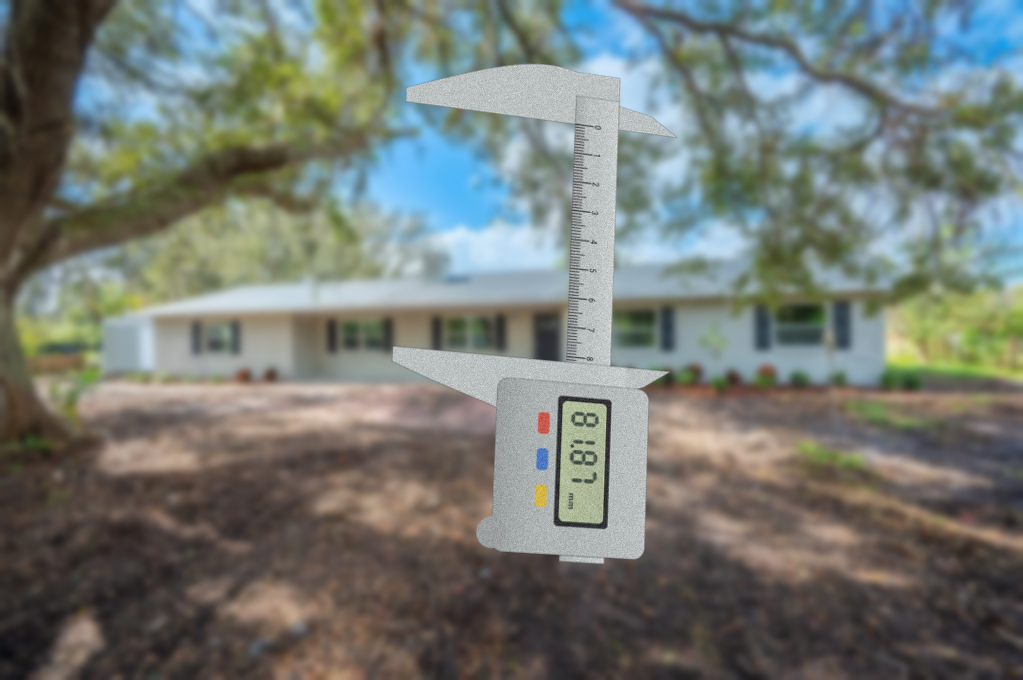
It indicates 81.87 mm
